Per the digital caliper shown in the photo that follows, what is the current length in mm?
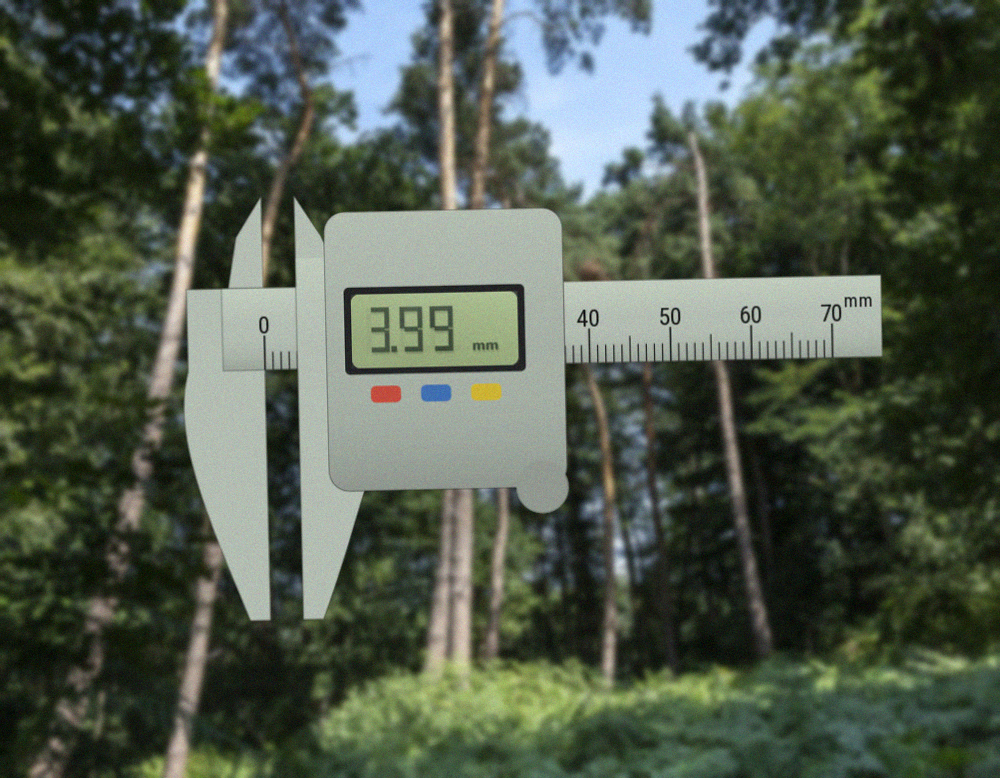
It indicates 3.99 mm
